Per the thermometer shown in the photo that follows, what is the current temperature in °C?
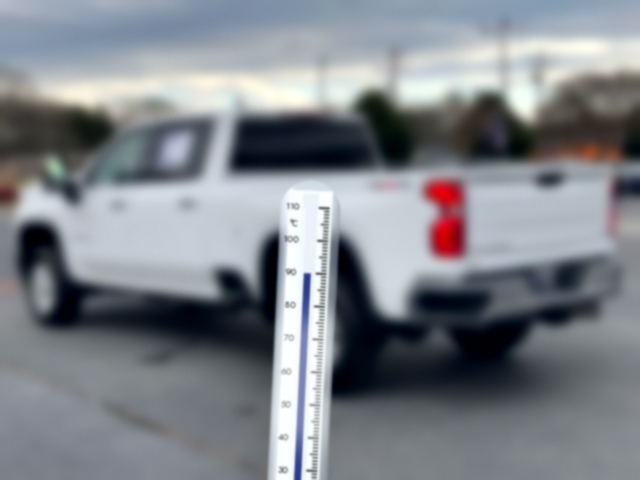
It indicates 90 °C
